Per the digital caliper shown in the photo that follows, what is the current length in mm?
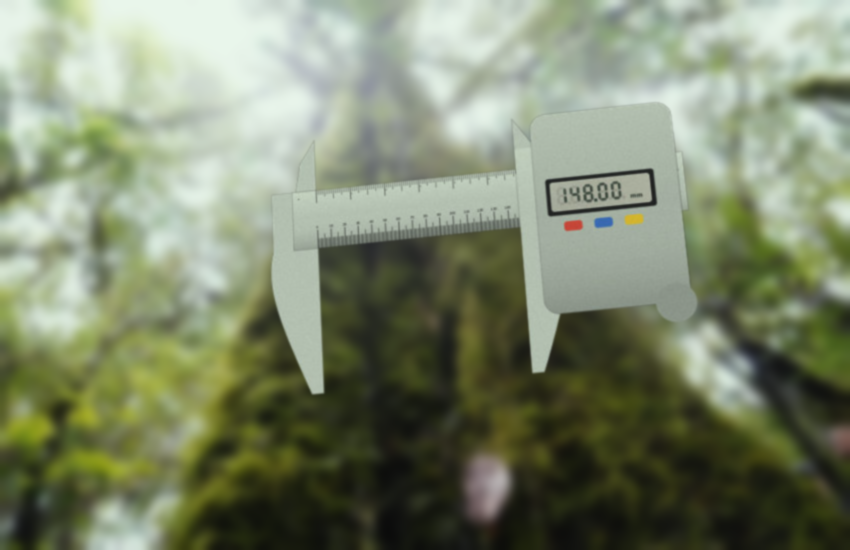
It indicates 148.00 mm
